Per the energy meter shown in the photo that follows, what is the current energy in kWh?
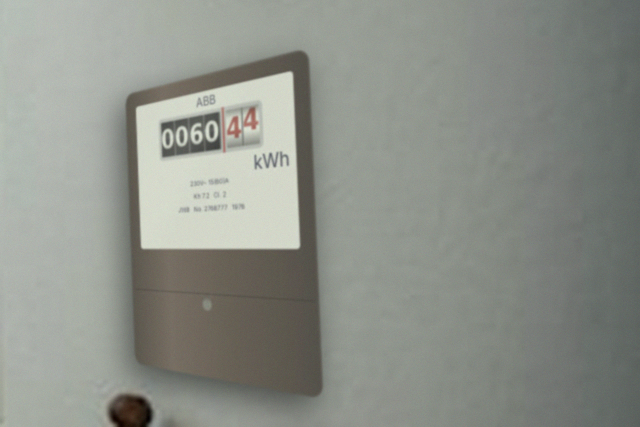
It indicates 60.44 kWh
